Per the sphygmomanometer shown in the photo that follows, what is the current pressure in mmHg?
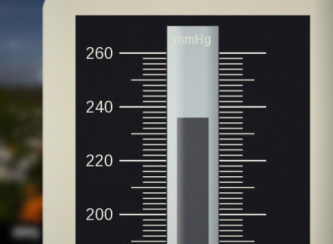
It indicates 236 mmHg
